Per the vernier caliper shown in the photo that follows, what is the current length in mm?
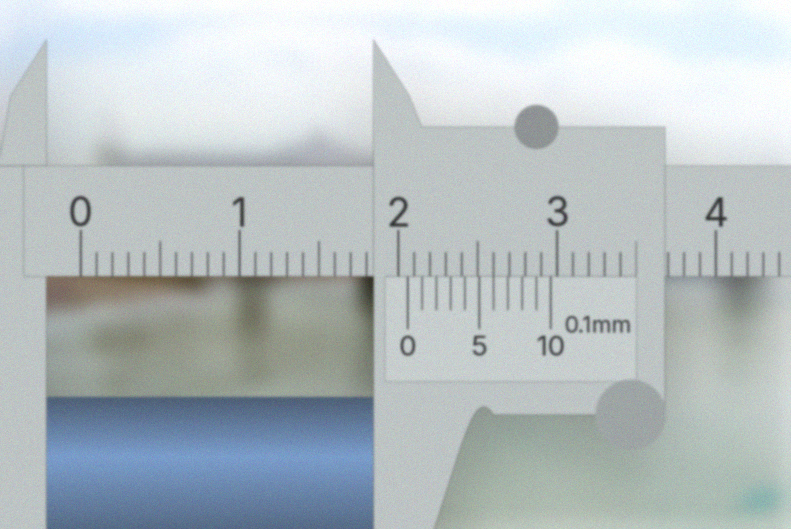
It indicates 20.6 mm
